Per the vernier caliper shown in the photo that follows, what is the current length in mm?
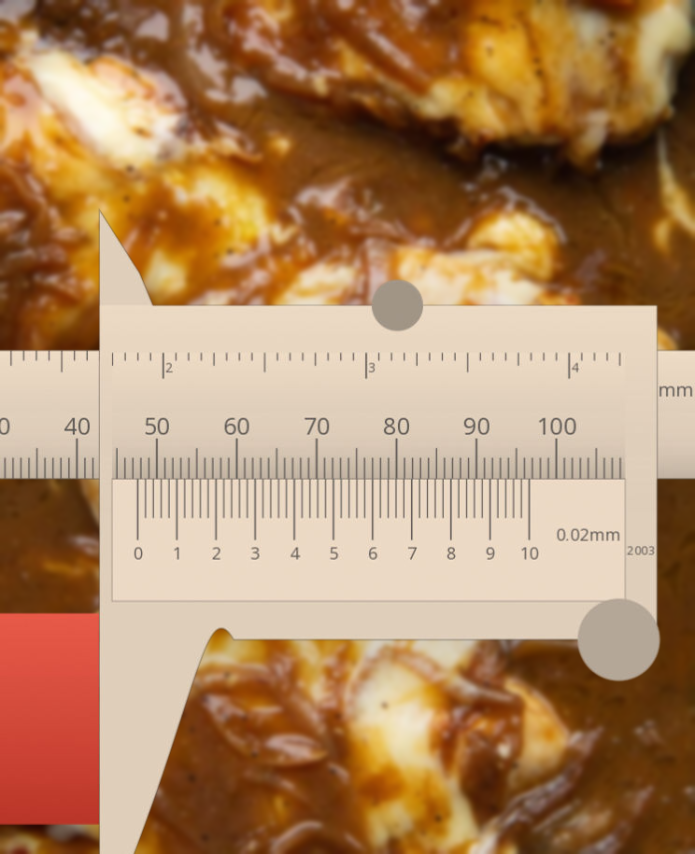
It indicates 47.6 mm
